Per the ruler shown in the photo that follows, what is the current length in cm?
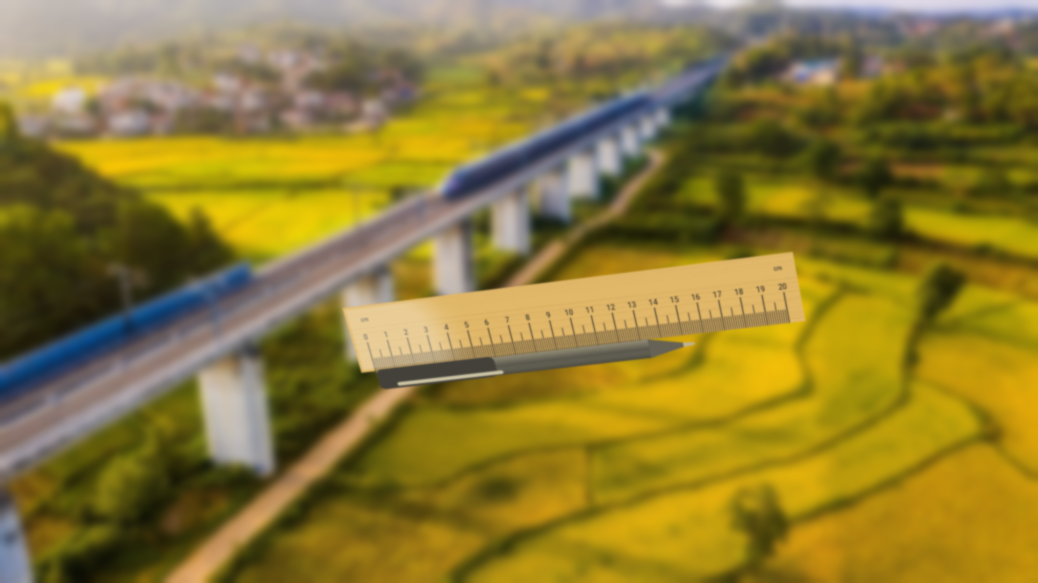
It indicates 15.5 cm
